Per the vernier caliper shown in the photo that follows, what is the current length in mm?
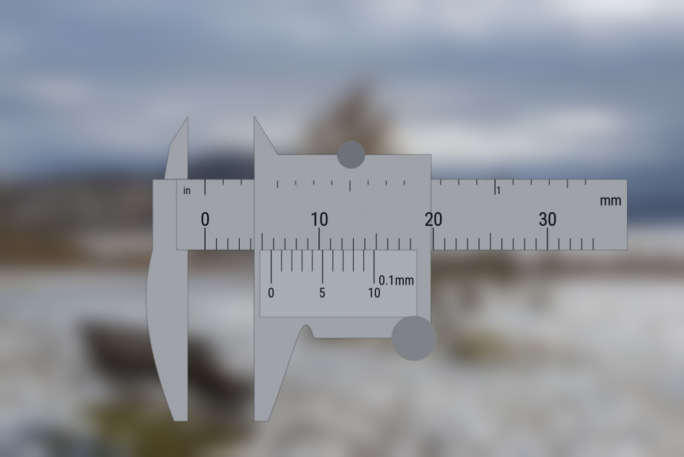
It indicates 5.8 mm
